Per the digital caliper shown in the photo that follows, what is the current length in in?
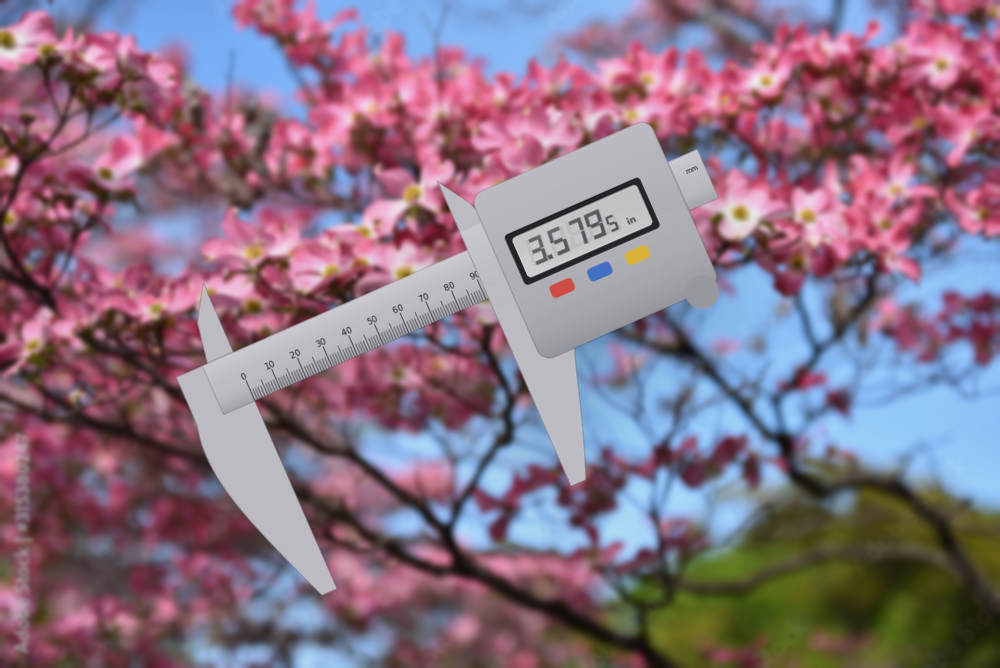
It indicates 3.5795 in
